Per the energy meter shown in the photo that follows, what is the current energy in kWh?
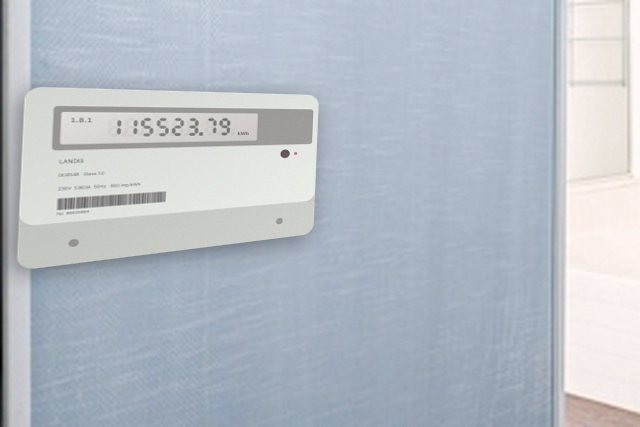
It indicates 115523.79 kWh
